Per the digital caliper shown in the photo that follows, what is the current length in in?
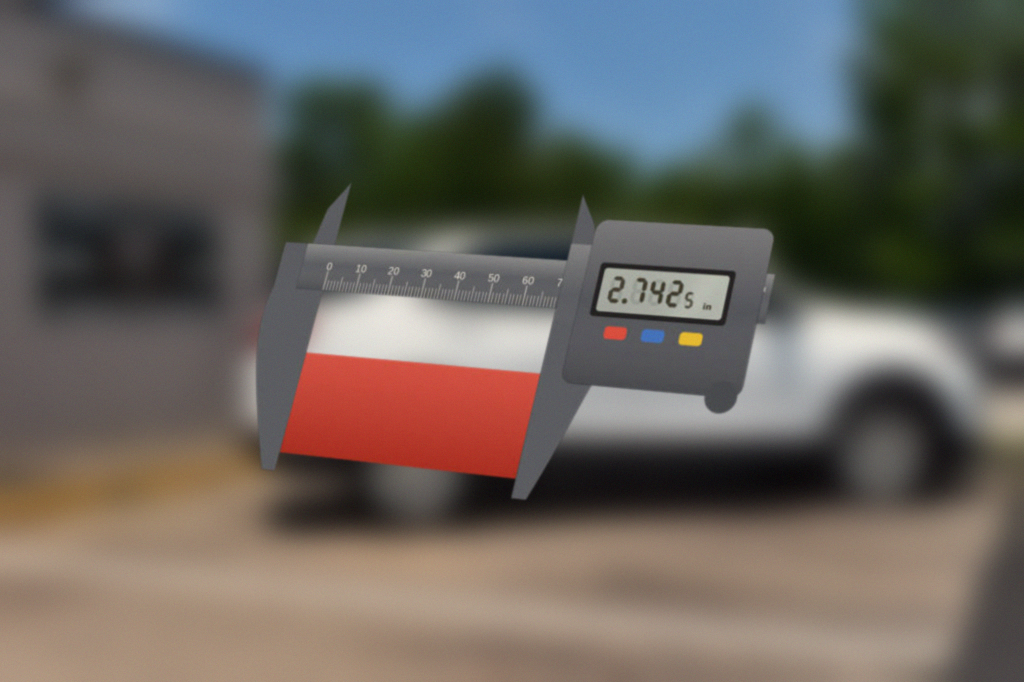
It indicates 2.7425 in
